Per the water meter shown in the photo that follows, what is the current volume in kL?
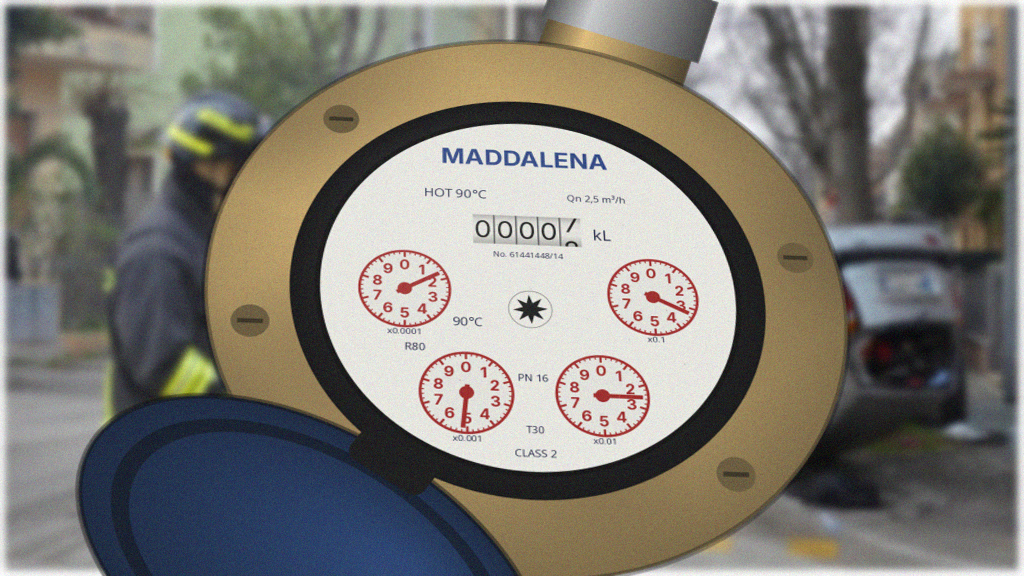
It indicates 7.3251 kL
